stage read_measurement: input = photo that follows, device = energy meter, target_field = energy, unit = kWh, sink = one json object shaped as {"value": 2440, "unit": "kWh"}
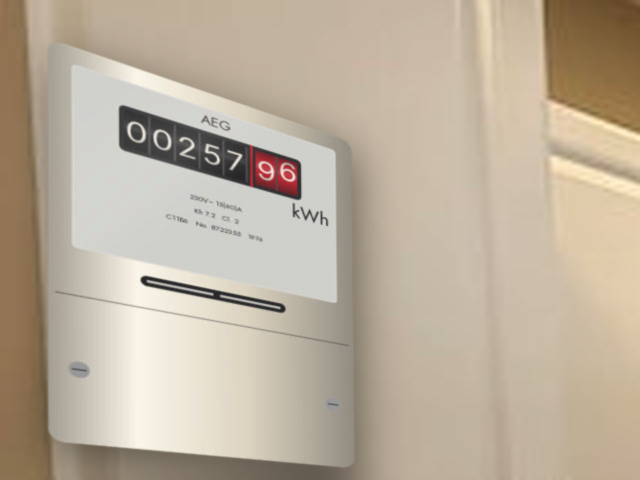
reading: {"value": 257.96, "unit": "kWh"}
